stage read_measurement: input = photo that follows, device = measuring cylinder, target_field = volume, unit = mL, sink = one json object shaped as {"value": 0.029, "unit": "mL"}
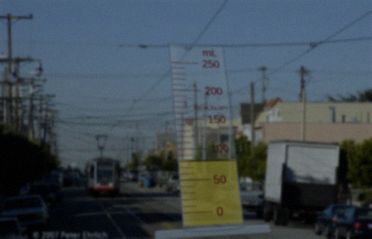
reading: {"value": 80, "unit": "mL"}
